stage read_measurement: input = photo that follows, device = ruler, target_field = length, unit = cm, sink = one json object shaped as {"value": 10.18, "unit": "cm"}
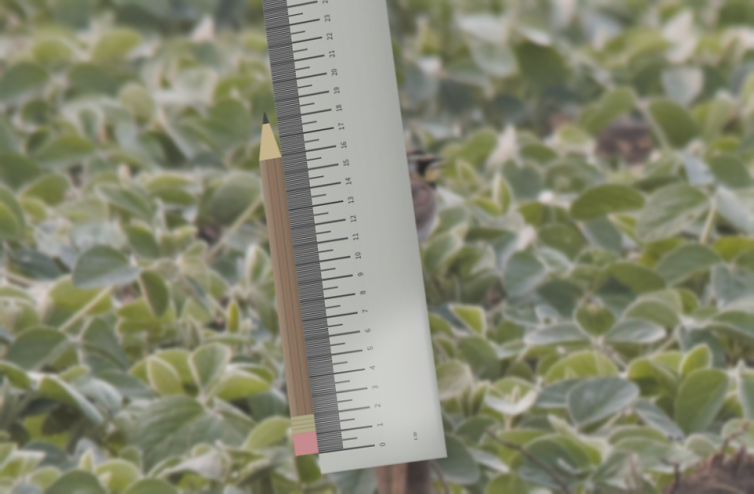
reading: {"value": 18.5, "unit": "cm"}
